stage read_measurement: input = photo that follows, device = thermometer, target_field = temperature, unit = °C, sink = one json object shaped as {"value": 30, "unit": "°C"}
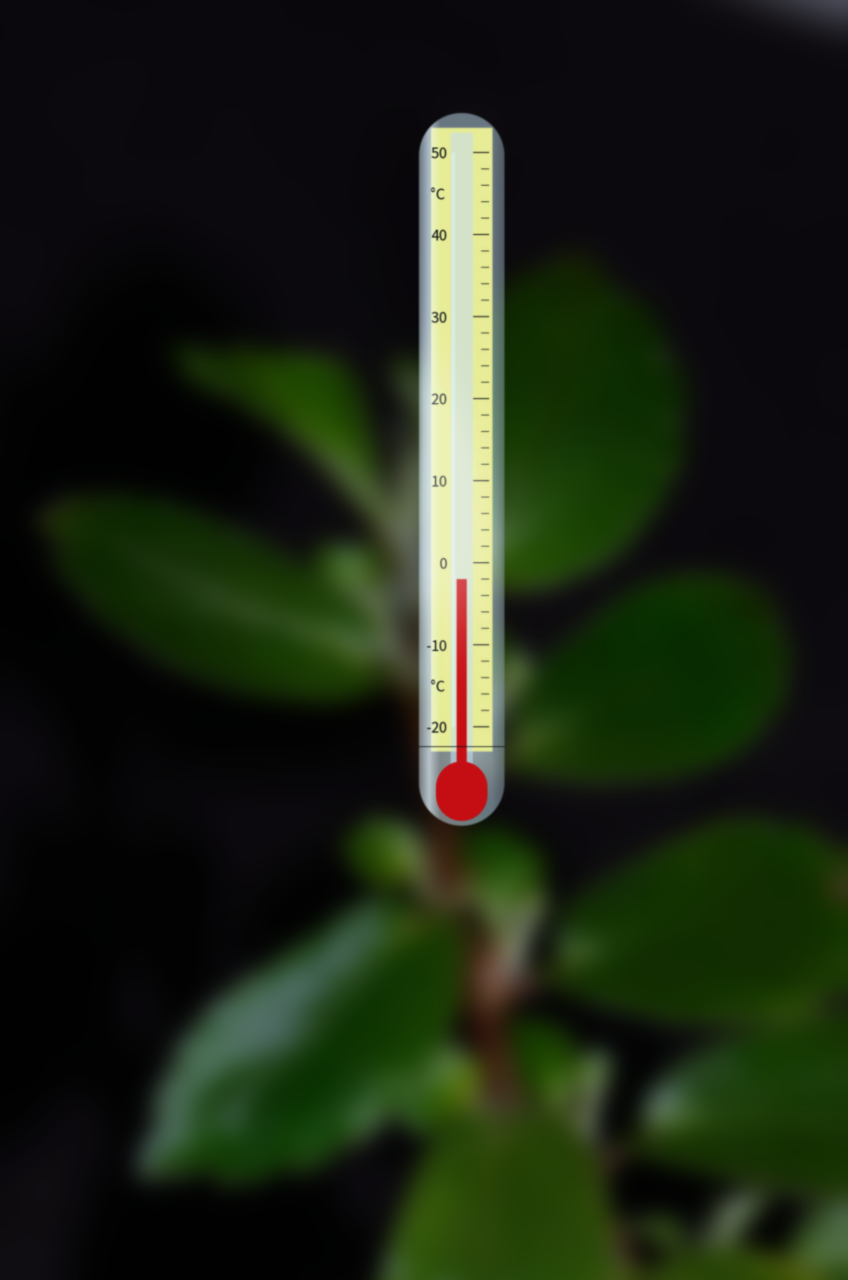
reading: {"value": -2, "unit": "°C"}
